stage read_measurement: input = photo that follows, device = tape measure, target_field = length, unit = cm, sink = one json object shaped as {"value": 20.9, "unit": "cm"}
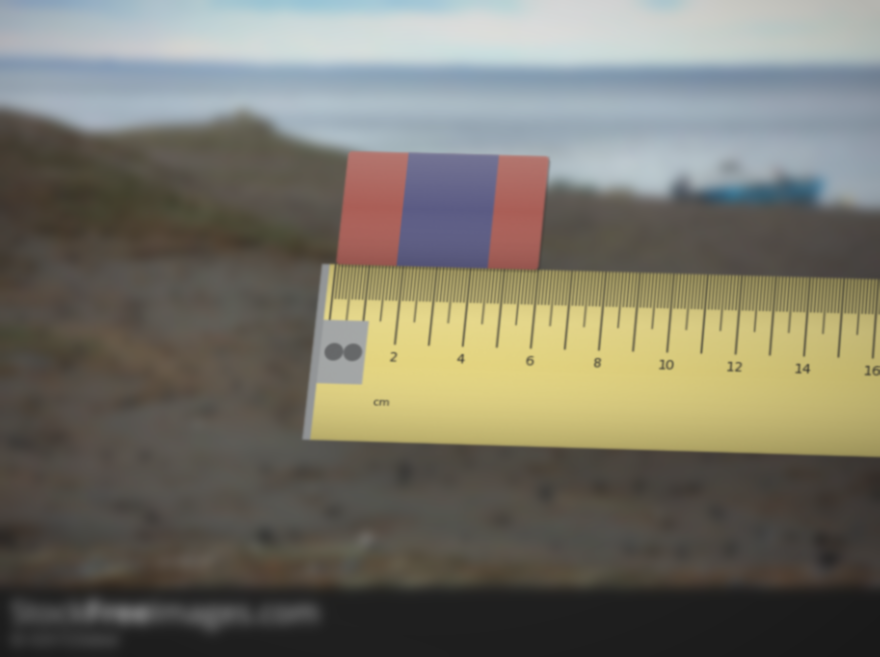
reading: {"value": 6, "unit": "cm"}
